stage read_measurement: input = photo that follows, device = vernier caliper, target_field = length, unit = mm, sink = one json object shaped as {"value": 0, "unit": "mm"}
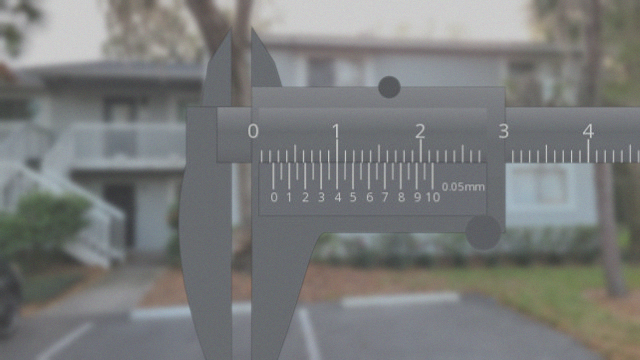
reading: {"value": 2.4, "unit": "mm"}
